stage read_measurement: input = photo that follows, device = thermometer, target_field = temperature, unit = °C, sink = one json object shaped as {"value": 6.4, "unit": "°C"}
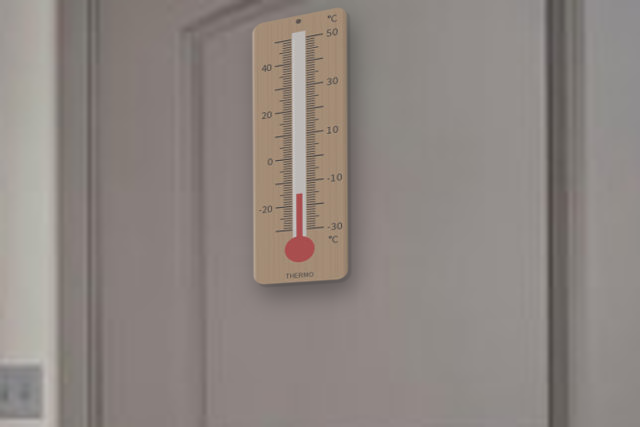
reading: {"value": -15, "unit": "°C"}
